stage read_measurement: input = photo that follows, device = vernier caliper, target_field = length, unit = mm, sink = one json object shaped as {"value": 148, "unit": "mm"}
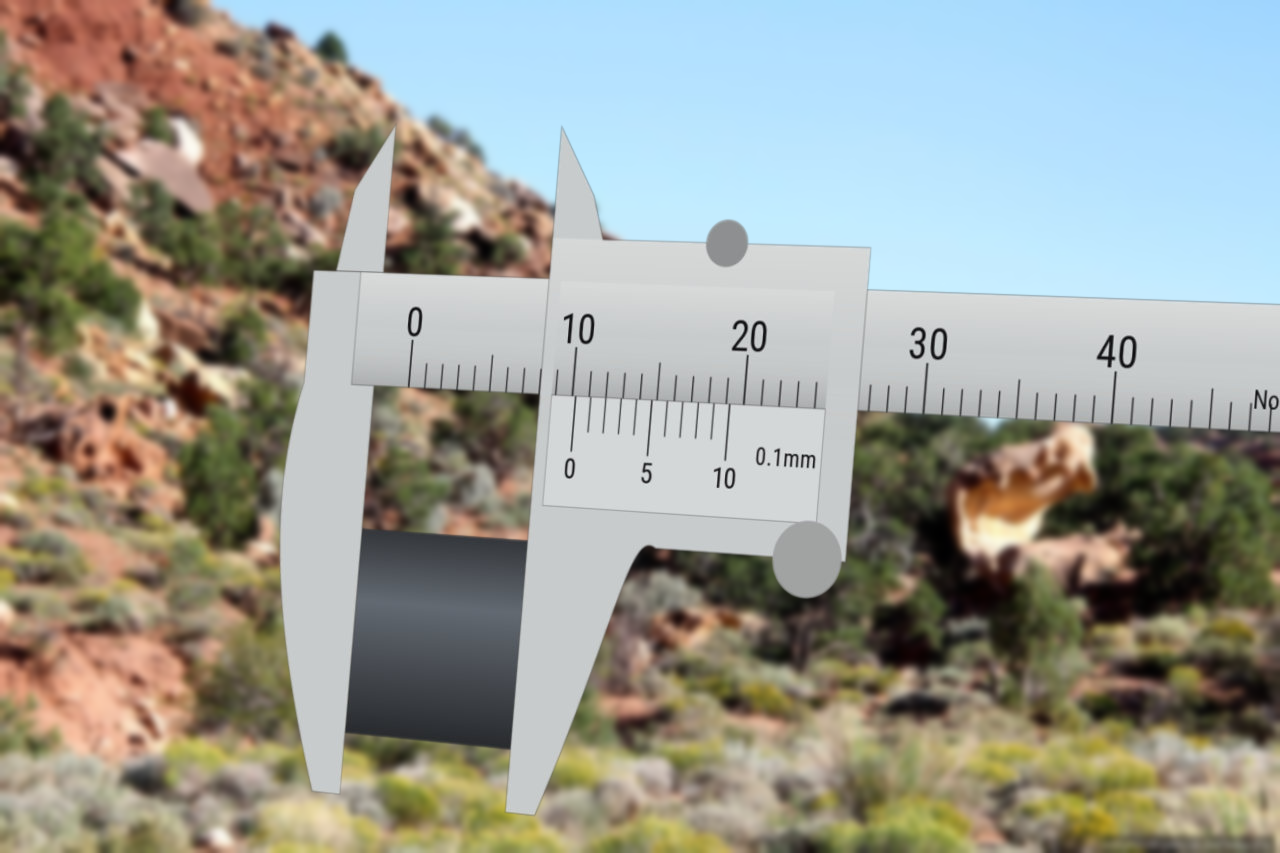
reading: {"value": 10.2, "unit": "mm"}
